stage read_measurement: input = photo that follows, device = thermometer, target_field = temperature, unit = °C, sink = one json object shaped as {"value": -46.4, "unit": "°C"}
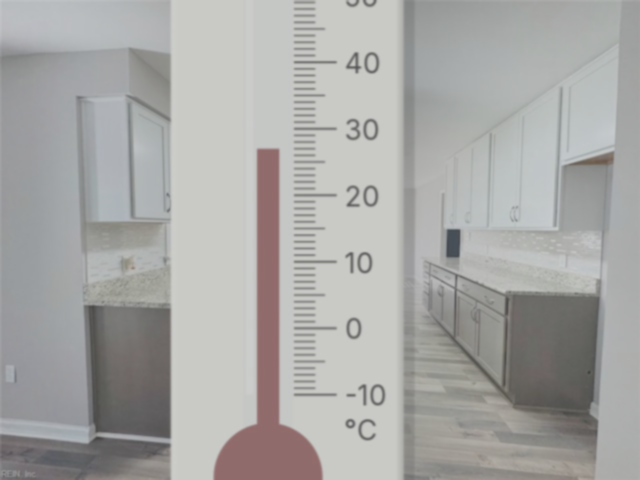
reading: {"value": 27, "unit": "°C"}
